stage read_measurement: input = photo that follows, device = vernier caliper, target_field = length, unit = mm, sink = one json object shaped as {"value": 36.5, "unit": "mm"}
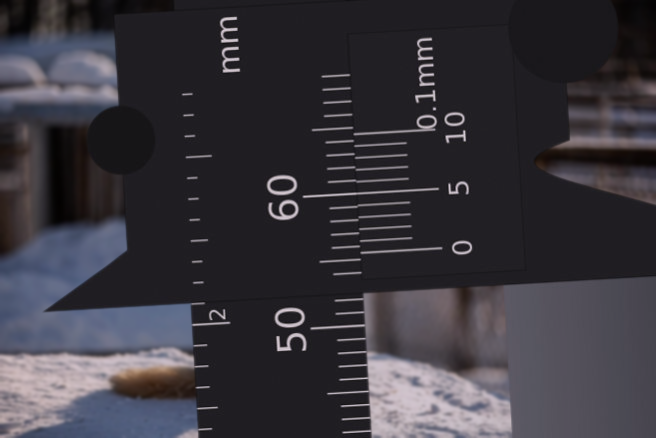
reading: {"value": 55.5, "unit": "mm"}
